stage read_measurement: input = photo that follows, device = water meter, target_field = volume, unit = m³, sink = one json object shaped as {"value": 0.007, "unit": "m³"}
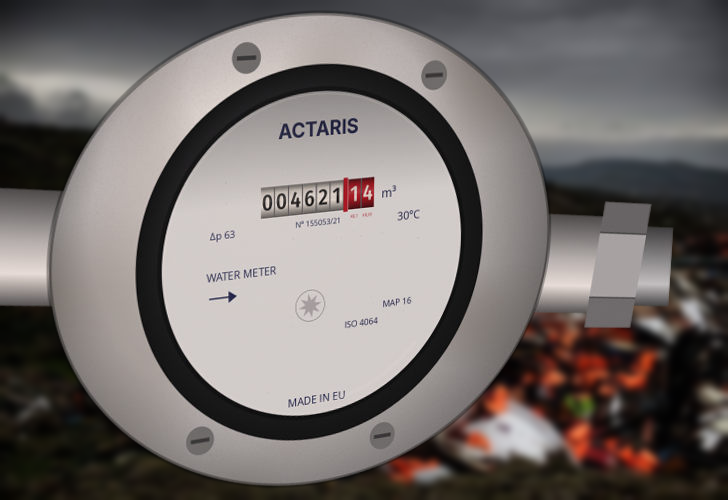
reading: {"value": 4621.14, "unit": "m³"}
